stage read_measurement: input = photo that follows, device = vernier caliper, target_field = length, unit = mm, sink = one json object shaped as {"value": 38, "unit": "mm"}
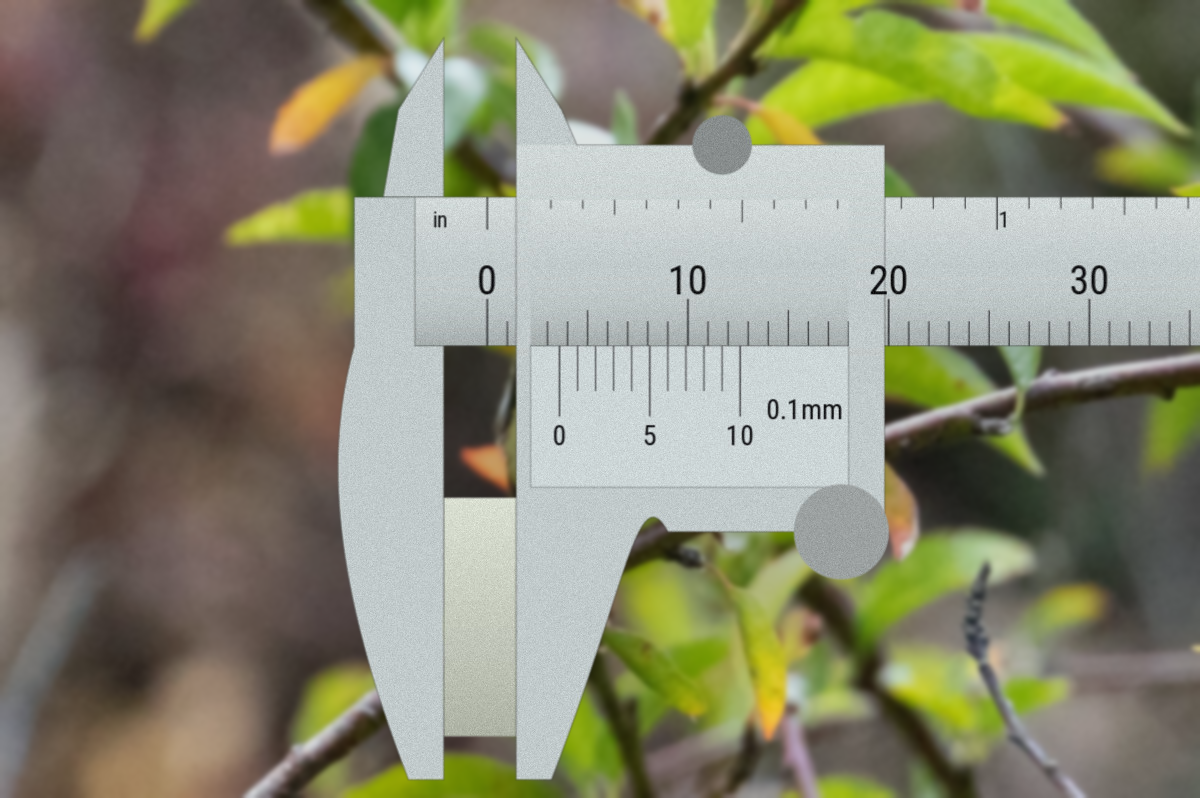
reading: {"value": 3.6, "unit": "mm"}
